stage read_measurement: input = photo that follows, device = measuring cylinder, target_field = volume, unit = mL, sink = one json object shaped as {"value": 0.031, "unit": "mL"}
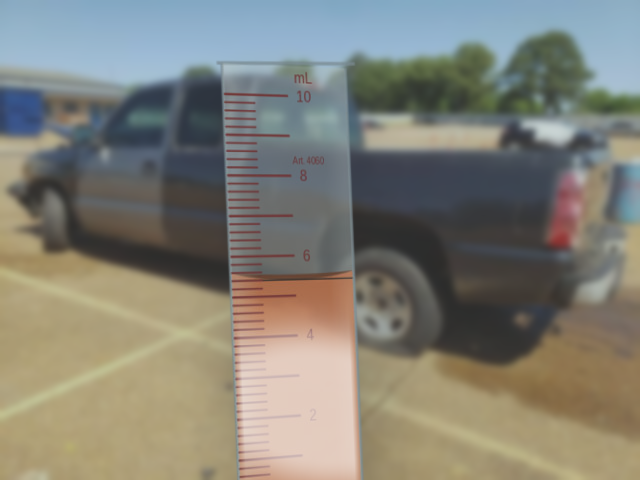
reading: {"value": 5.4, "unit": "mL"}
